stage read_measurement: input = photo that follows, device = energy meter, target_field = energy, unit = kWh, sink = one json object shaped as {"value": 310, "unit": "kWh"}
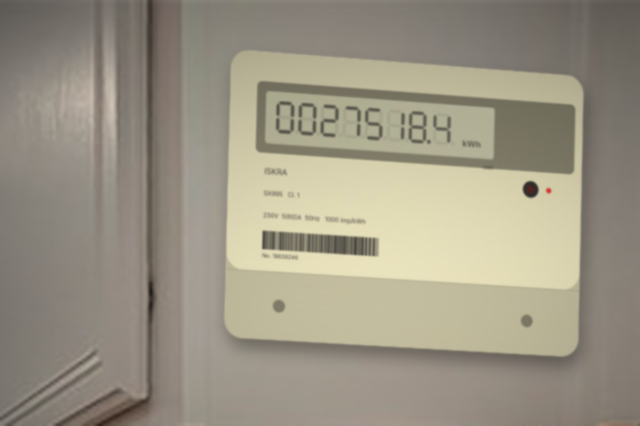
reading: {"value": 27518.4, "unit": "kWh"}
